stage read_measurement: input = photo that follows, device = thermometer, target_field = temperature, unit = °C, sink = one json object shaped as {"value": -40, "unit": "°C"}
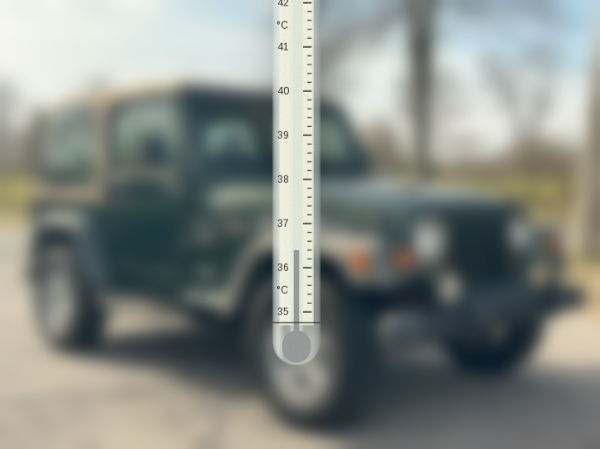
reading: {"value": 36.4, "unit": "°C"}
